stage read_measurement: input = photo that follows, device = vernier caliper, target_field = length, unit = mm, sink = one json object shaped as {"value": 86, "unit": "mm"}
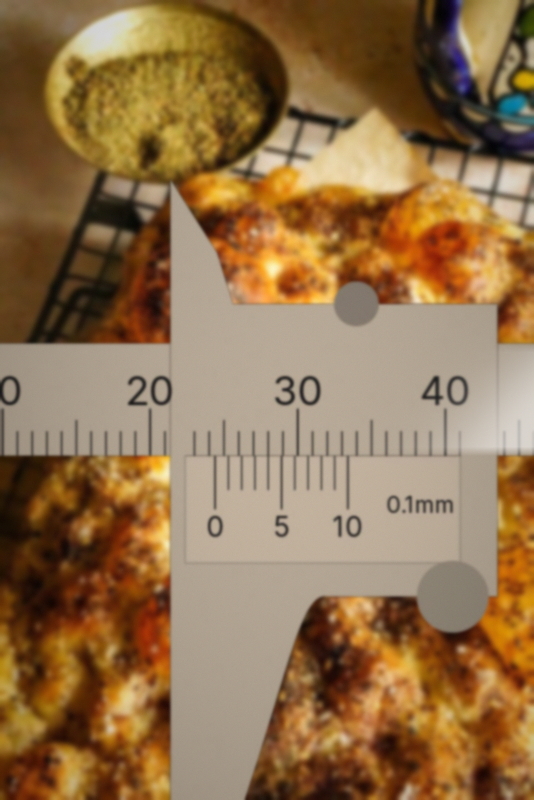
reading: {"value": 24.4, "unit": "mm"}
